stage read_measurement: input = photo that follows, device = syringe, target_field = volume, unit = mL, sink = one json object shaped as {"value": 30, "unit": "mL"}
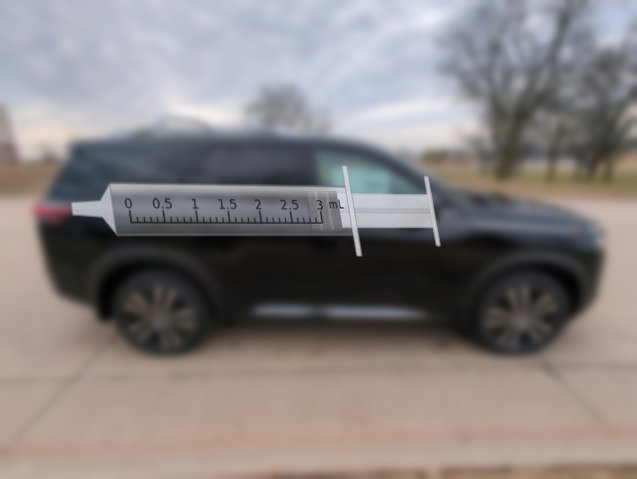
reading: {"value": 2.8, "unit": "mL"}
